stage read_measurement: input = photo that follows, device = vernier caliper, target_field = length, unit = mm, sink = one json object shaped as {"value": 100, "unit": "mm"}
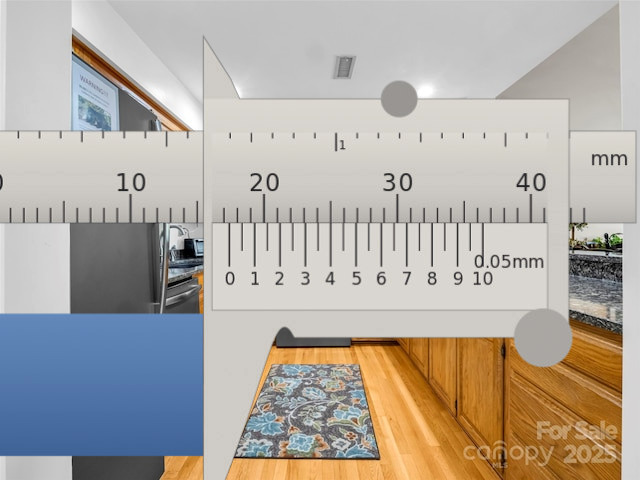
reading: {"value": 17.4, "unit": "mm"}
